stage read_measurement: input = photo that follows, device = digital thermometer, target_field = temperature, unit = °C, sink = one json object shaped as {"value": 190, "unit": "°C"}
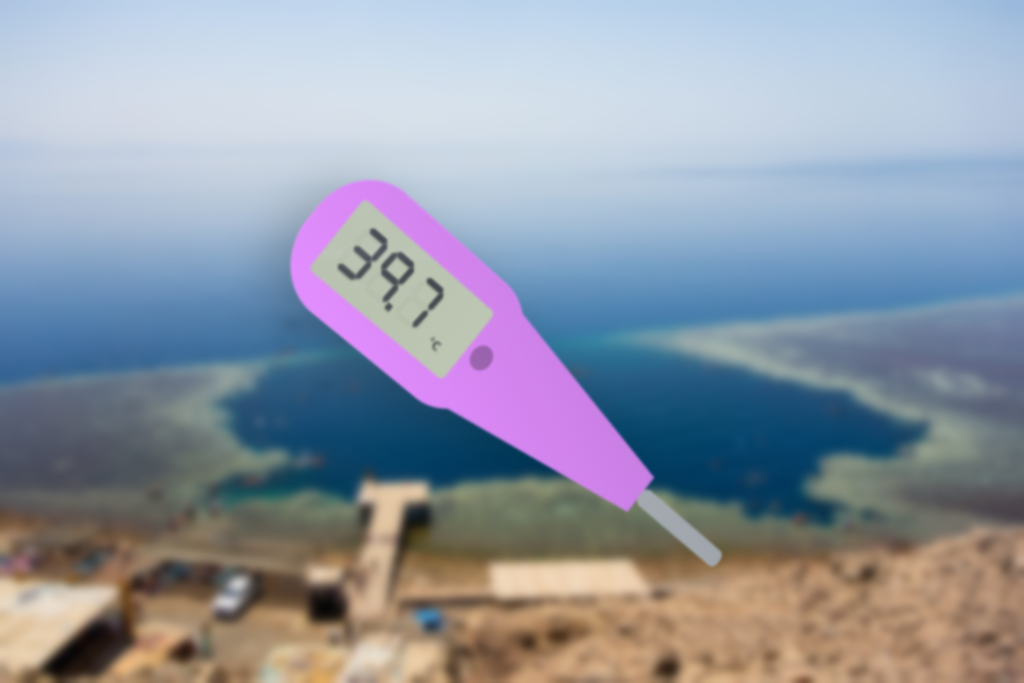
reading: {"value": 39.7, "unit": "°C"}
